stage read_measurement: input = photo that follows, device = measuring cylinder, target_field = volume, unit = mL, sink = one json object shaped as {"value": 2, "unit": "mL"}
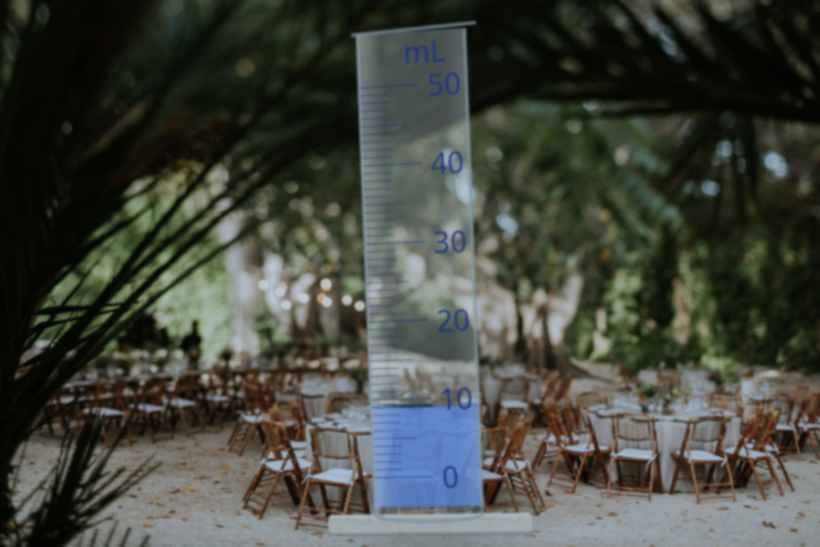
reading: {"value": 9, "unit": "mL"}
